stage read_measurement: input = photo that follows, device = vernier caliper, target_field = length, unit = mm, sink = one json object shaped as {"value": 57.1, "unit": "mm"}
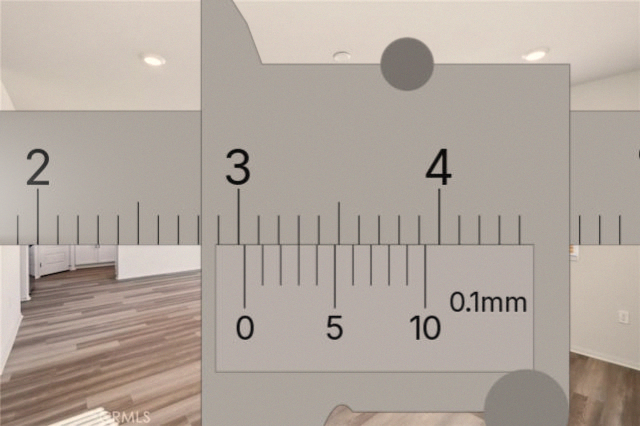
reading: {"value": 30.3, "unit": "mm"}
